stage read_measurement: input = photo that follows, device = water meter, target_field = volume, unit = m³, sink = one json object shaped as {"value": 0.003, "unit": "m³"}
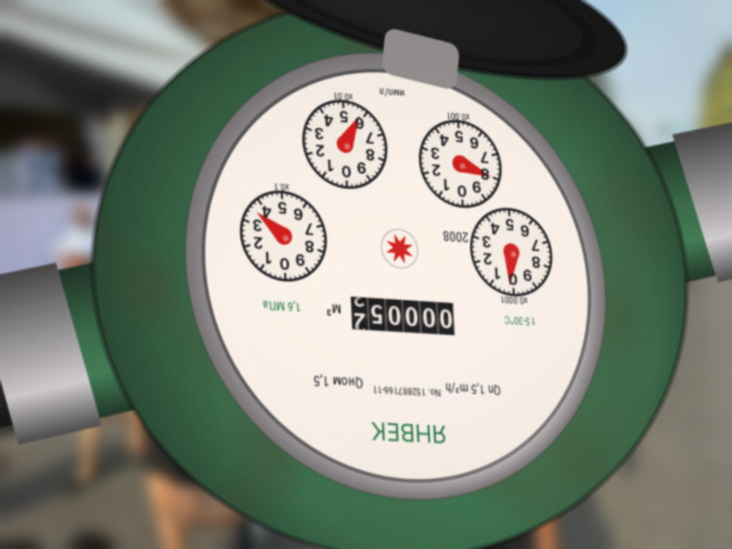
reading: {"value": 52.3580, "unit": "m³"}
